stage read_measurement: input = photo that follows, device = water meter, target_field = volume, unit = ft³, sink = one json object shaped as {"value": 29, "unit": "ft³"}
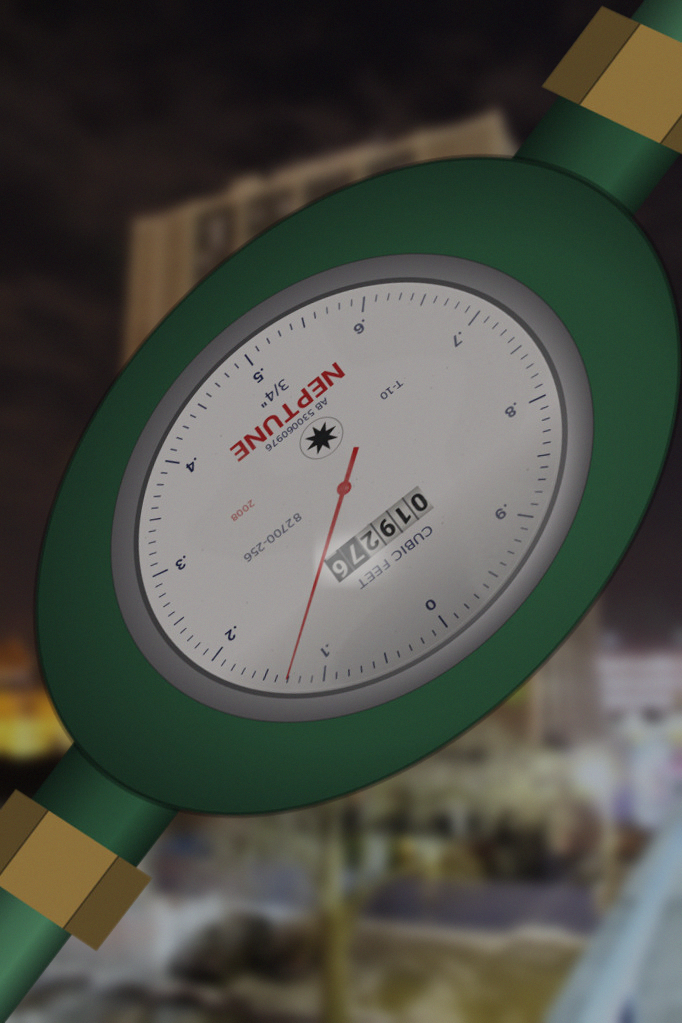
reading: {"value": 19276.13, "unit": "ft³"}
